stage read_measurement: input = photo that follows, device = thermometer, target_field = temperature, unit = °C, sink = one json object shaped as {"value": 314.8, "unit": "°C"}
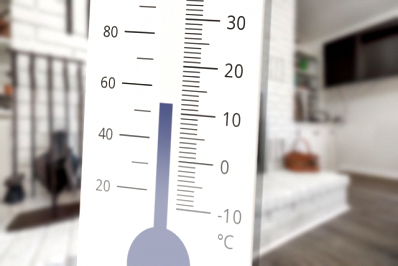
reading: {"value": 12, "unit": "°C"}
